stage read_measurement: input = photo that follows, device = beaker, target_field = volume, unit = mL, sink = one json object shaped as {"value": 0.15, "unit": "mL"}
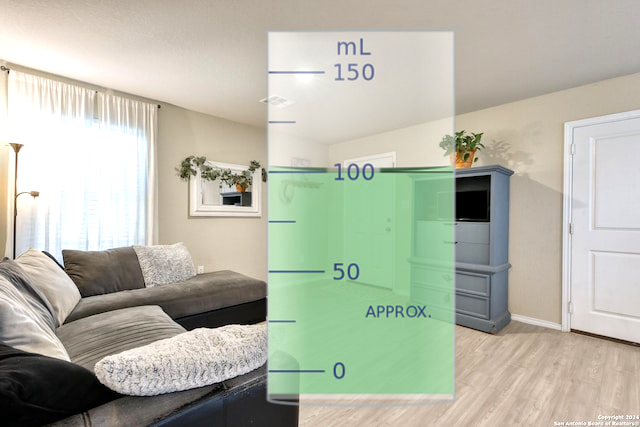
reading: {"value": 100, "unit": "mL"}
